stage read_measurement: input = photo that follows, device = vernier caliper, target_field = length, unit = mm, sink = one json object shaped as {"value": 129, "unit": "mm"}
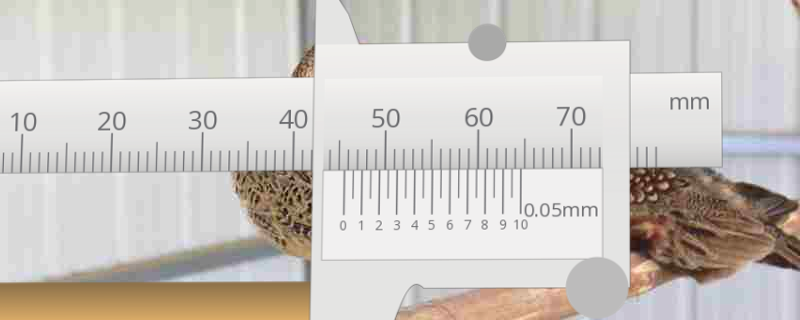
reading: {"value": 45.6, "unit": "mm"}
